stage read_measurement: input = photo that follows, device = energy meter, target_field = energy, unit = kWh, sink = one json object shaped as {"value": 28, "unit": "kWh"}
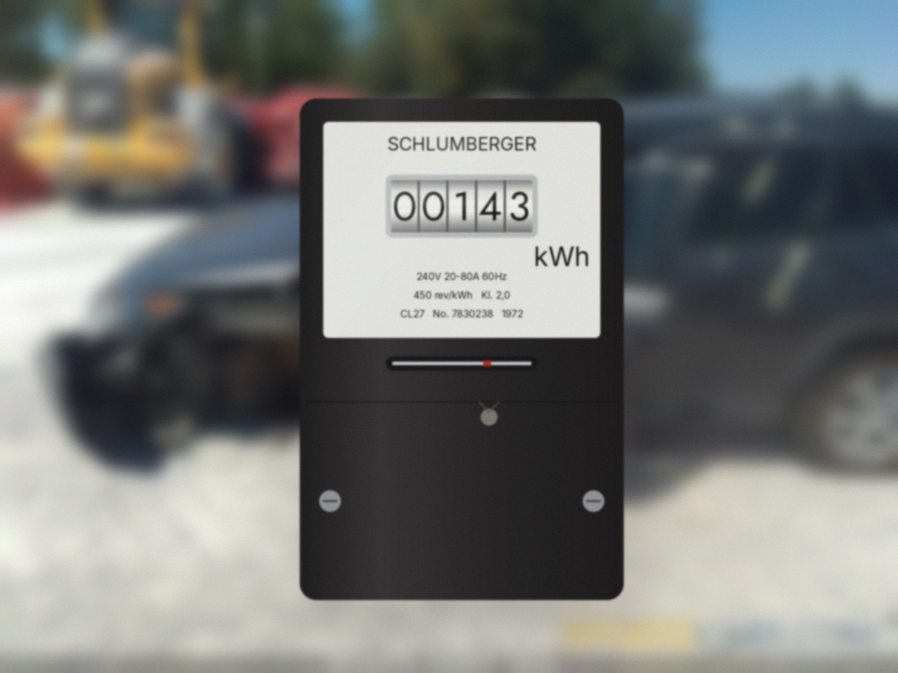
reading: {"value": 143, "unit": "kWh"}
